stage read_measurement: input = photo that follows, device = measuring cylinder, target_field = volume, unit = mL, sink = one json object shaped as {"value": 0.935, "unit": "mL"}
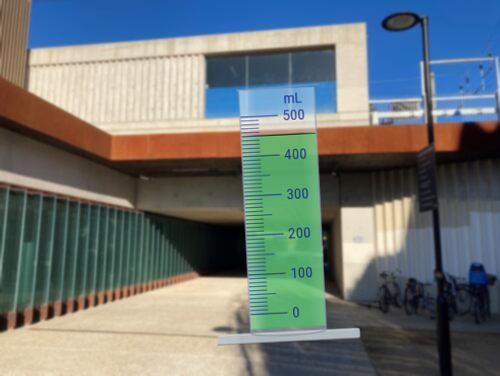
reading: {"value": 450, "unit": "mL"}
